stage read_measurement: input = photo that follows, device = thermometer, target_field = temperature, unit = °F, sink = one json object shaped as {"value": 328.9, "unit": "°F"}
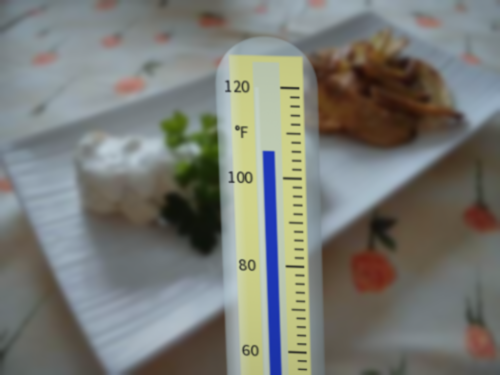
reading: {"value": 106, "unit": "°F"}
